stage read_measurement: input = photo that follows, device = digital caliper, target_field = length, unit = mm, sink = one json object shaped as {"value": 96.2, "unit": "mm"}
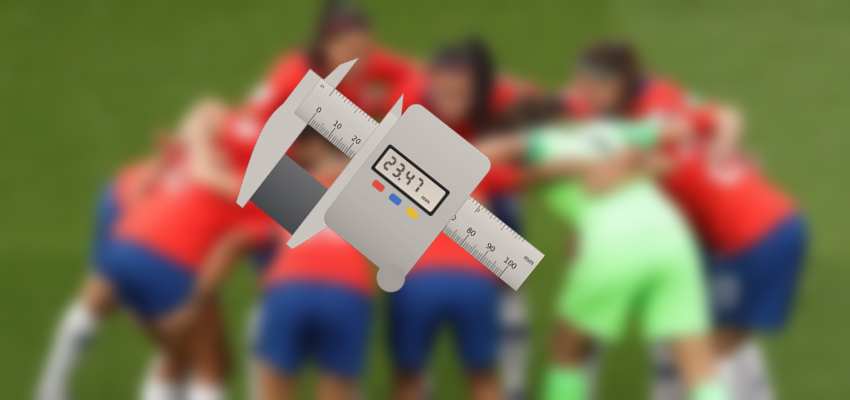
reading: {"value": 23.47, "unit": "mm"}
